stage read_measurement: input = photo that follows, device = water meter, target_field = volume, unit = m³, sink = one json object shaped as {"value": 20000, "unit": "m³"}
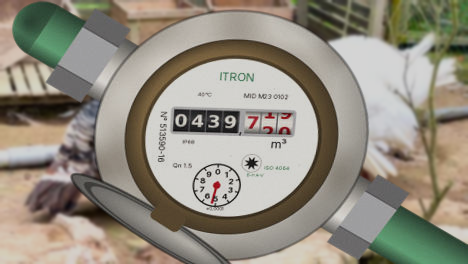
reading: {"value": 439.7195, "unit": "m³"}
